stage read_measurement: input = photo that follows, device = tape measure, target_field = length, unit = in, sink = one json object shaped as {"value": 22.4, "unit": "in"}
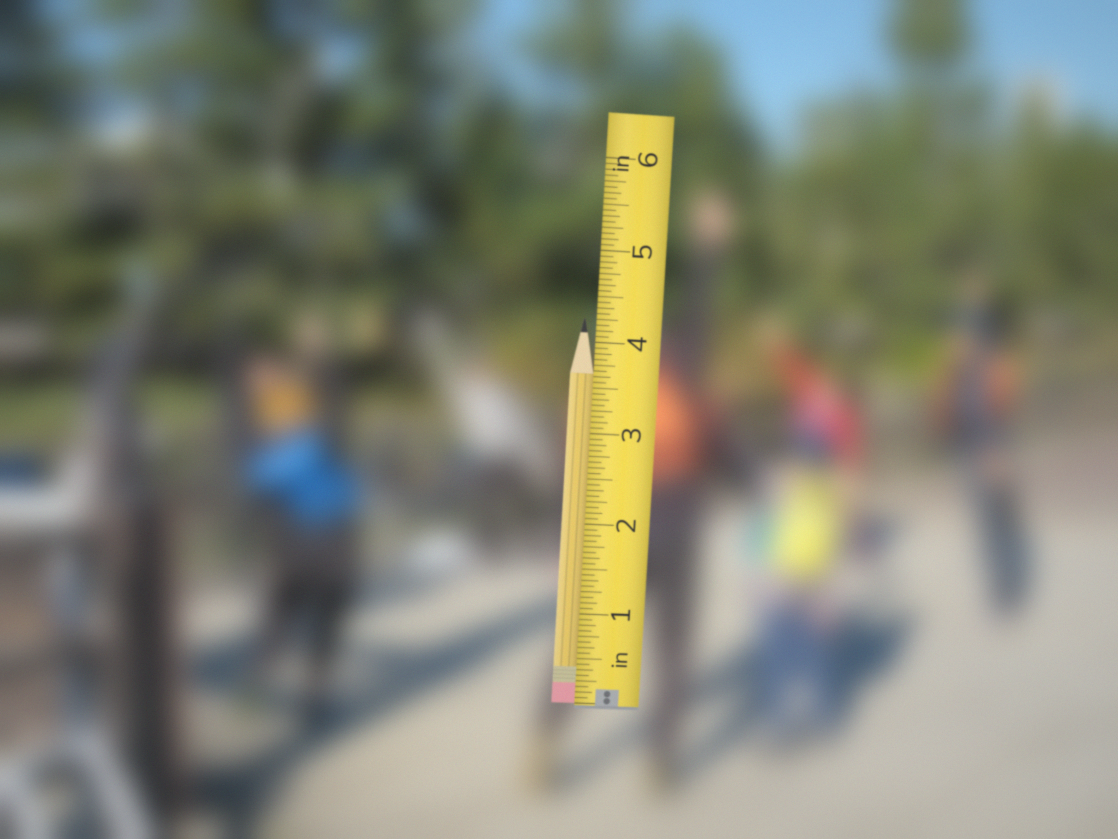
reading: {"value": 4.25, "unit": "in"}
